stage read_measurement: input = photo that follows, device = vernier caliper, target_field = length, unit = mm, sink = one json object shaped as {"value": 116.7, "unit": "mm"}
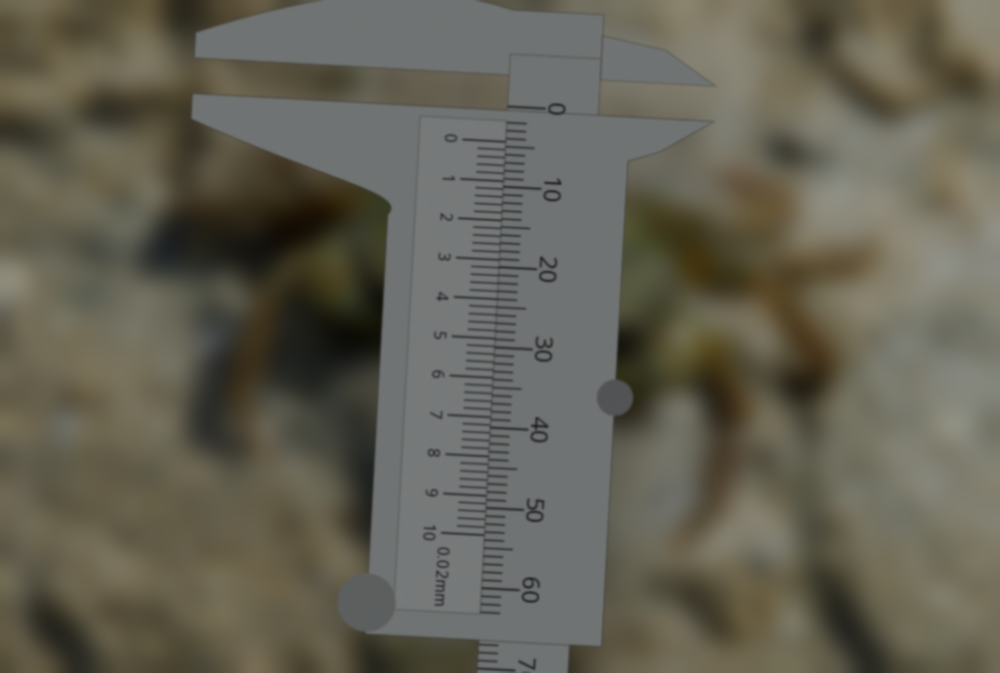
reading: {"value": 4.4, "unit": "mm"}
